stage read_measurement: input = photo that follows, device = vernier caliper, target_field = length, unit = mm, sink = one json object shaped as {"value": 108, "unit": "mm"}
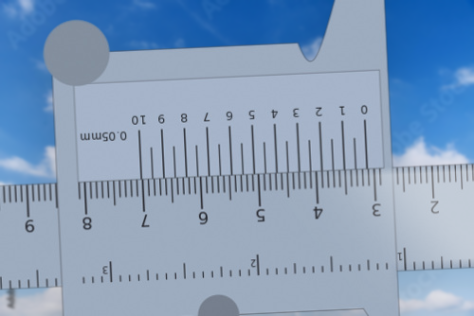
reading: {"value": 31.2, "unit": "mm"}
